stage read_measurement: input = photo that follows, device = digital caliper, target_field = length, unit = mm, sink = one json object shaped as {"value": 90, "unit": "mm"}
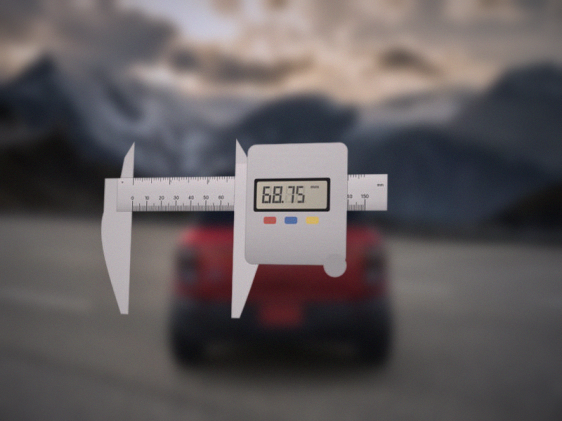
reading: {"value": 68.75, "unit": "mm"}
